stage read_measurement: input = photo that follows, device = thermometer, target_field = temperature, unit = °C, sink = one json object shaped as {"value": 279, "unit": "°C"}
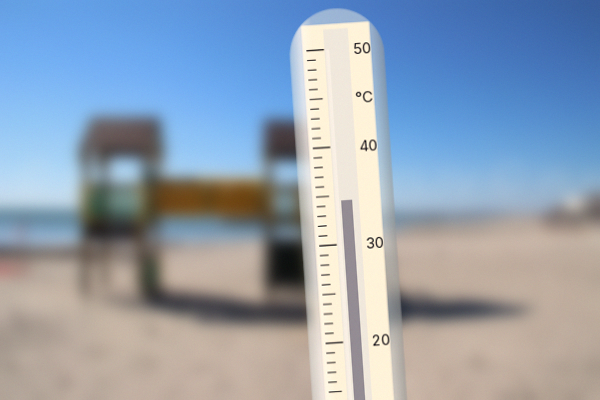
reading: {"value": 34.5, "unit": "°C"}
